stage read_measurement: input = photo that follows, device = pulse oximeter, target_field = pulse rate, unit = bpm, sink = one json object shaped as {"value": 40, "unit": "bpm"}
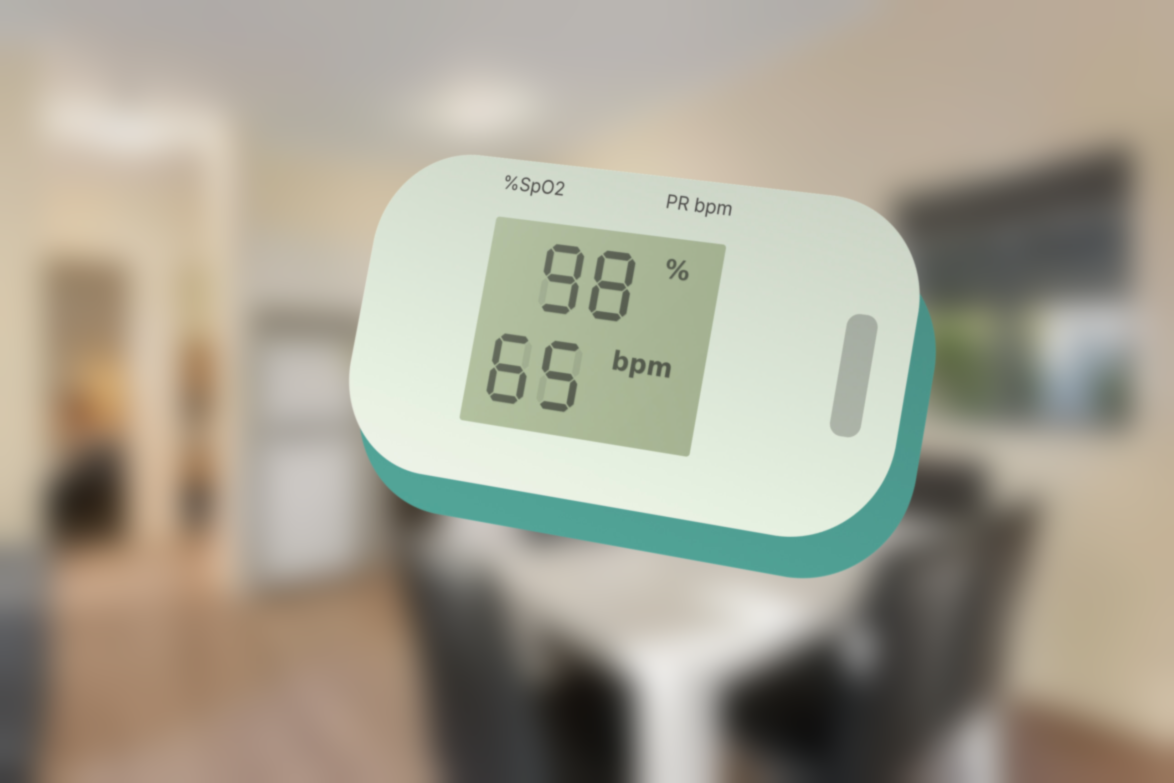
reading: {"value": 65, "unit": "bpm"}
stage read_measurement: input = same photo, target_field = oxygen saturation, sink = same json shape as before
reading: {"value": 98, "unit": "%"}
